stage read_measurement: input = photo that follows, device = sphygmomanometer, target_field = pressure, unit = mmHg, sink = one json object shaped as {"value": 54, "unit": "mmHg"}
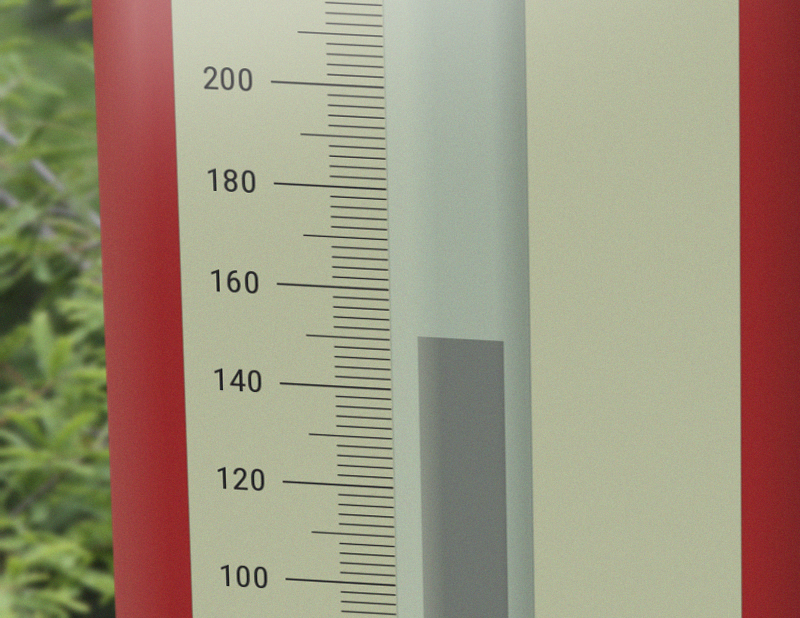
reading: {"value": 151, "unit": "mmHg"}
